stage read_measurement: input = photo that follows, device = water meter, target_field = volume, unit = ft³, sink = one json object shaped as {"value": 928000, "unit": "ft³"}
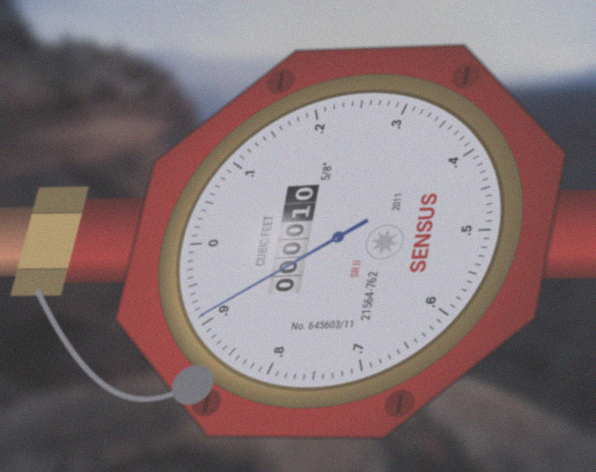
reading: {"value": 9.91, "unit": "ft³"}
